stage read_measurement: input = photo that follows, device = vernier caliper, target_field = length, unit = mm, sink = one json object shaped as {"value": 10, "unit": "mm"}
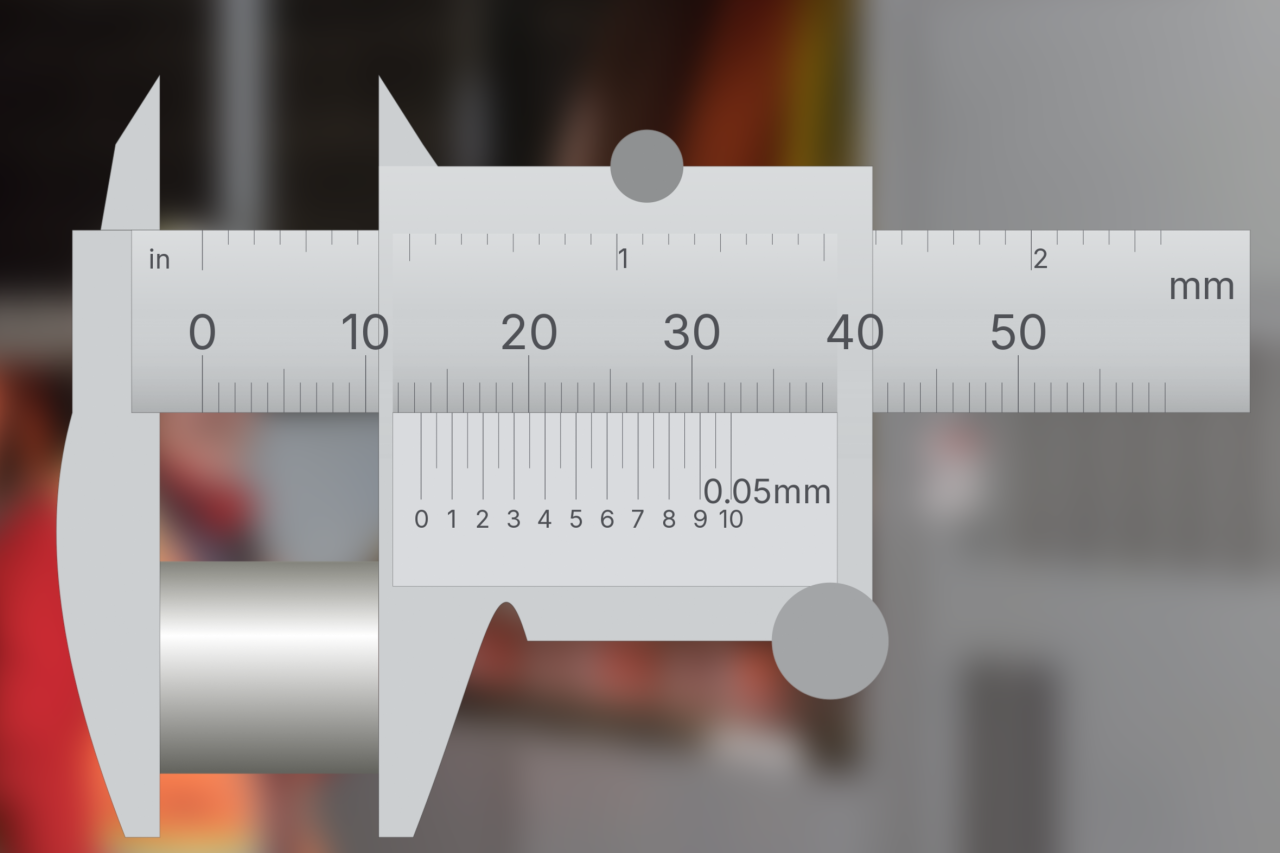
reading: {"value": 13.4, "unit": "mm"}
